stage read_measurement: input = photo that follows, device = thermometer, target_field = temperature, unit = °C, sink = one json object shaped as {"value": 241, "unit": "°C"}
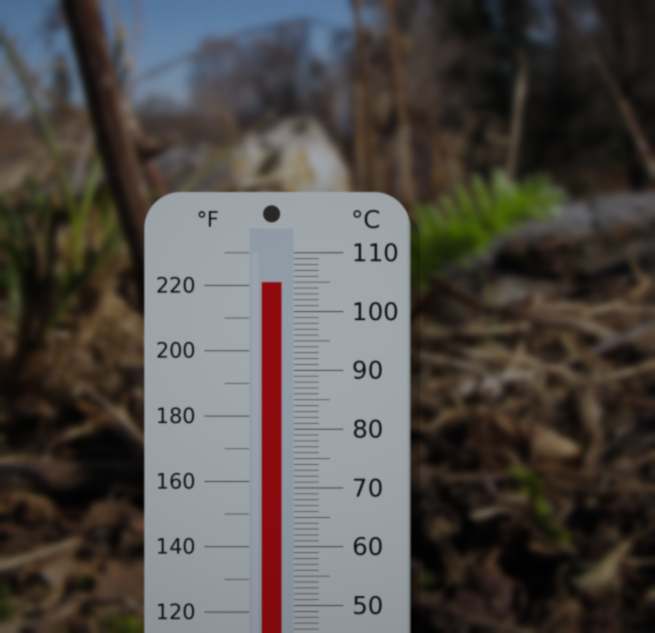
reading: {"value": 105, "unit": "°C"}
